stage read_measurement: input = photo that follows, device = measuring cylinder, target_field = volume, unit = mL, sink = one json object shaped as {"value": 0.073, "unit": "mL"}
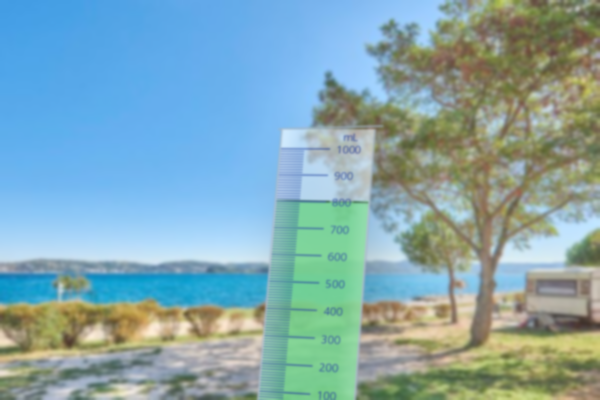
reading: {"value": 800, "unit": "mL"}
